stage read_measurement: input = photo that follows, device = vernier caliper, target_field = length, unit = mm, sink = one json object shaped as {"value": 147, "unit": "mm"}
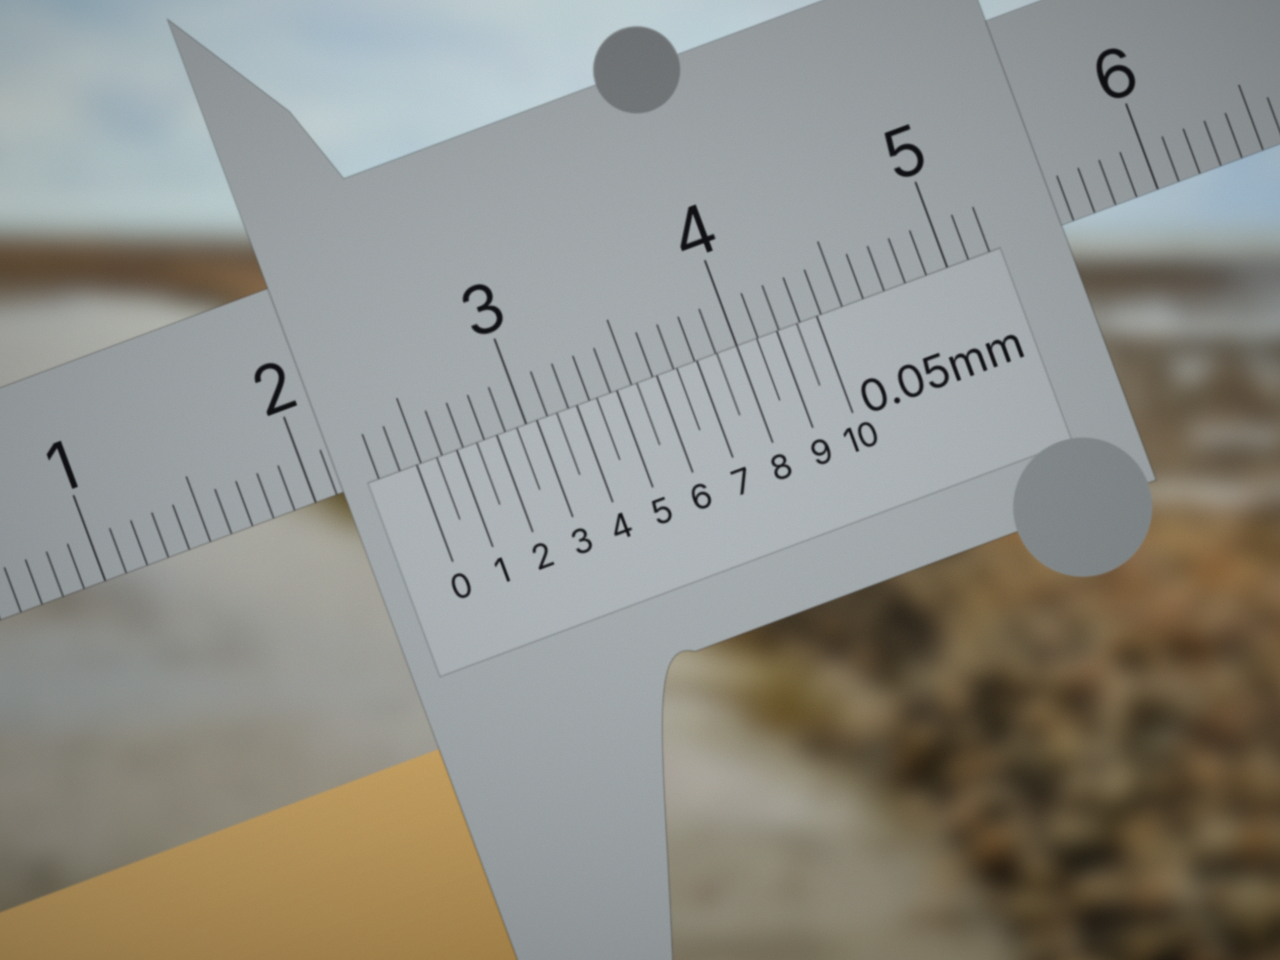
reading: {"value": 24.8, "unit": "mm"}
